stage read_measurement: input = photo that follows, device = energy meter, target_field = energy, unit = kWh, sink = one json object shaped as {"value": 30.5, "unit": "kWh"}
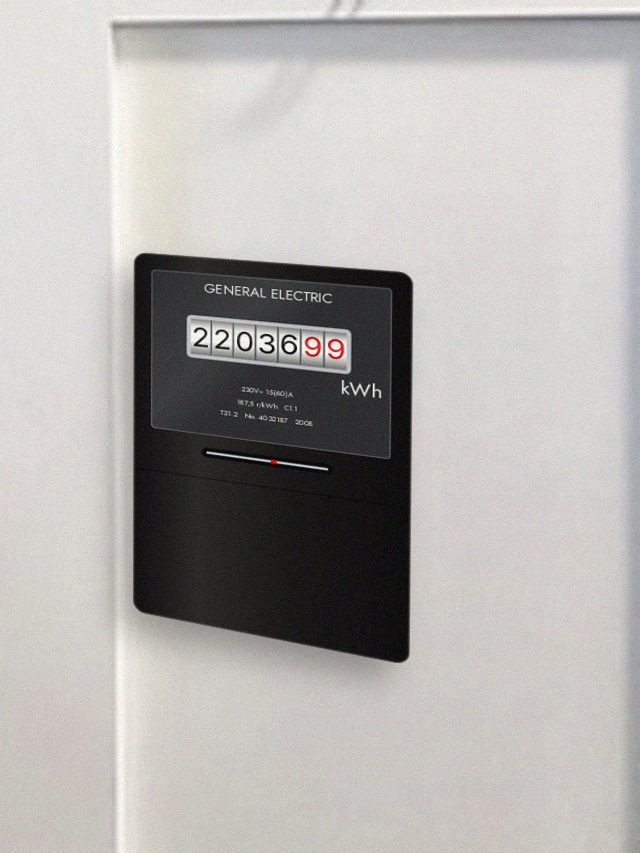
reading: {"value": 22036.99, "unit": "kWh"}
